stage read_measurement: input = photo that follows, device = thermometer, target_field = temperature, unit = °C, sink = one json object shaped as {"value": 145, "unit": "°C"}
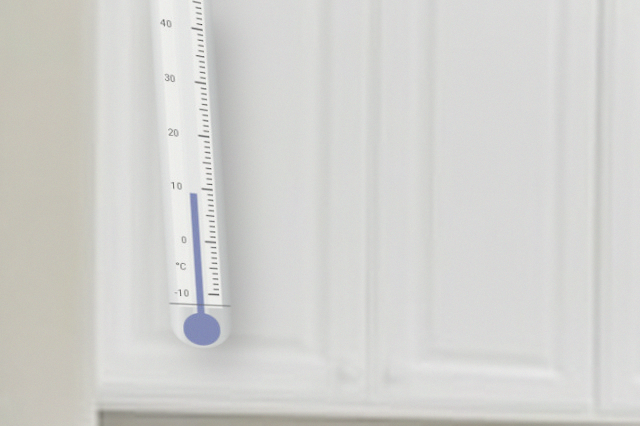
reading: {"value": 9, "unit": "°C"}
